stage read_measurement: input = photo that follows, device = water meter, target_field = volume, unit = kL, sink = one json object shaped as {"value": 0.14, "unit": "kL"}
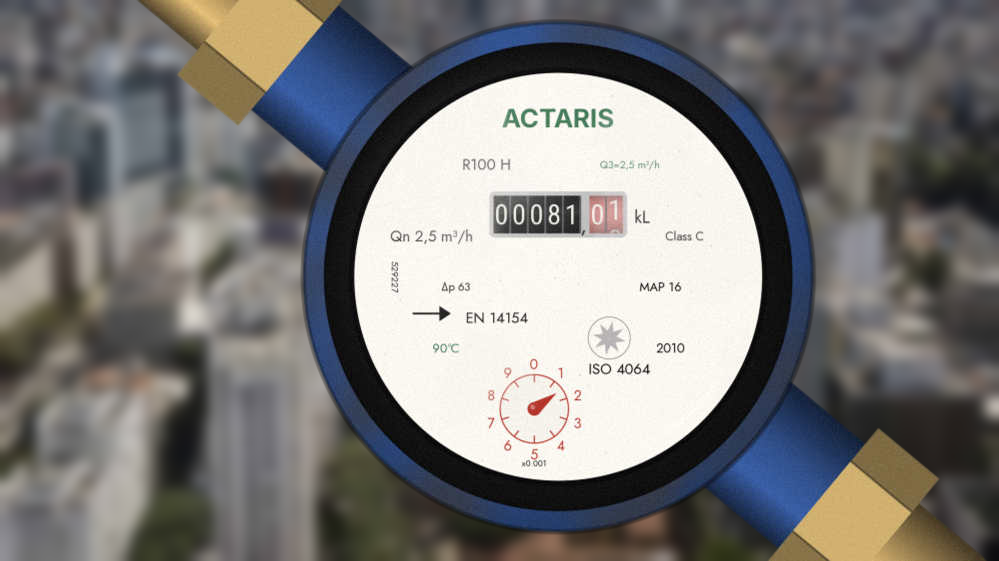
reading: {"value": 81.011, "unit": "kL"}
